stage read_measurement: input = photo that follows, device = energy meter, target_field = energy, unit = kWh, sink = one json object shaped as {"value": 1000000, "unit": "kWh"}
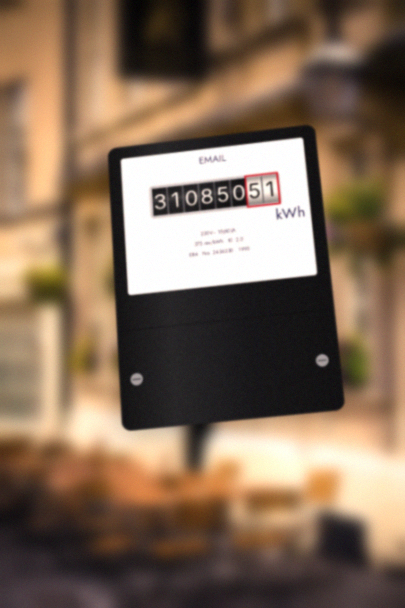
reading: {"value": 310850.51, "unit": "kWh"}
